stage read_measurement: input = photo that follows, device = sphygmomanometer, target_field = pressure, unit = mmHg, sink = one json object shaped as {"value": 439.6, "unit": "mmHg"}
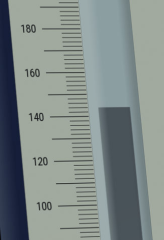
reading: {"value": 144, "unit": "mmHg"}
